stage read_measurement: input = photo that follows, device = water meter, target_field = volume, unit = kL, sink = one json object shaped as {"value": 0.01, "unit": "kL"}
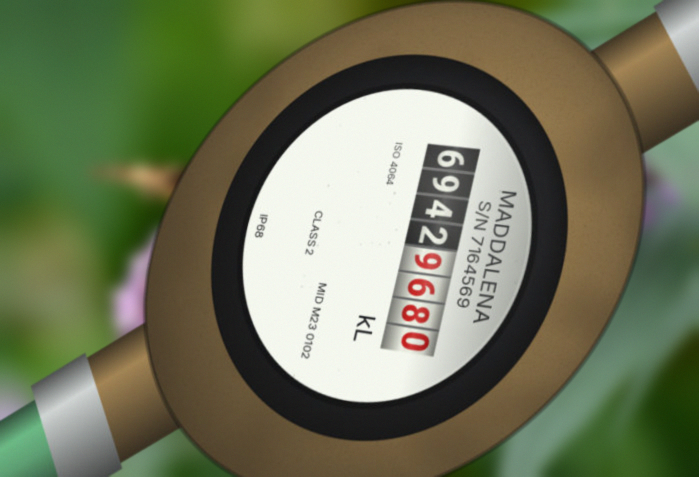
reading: {"value": 6942.9680, "unit": "kL"}
